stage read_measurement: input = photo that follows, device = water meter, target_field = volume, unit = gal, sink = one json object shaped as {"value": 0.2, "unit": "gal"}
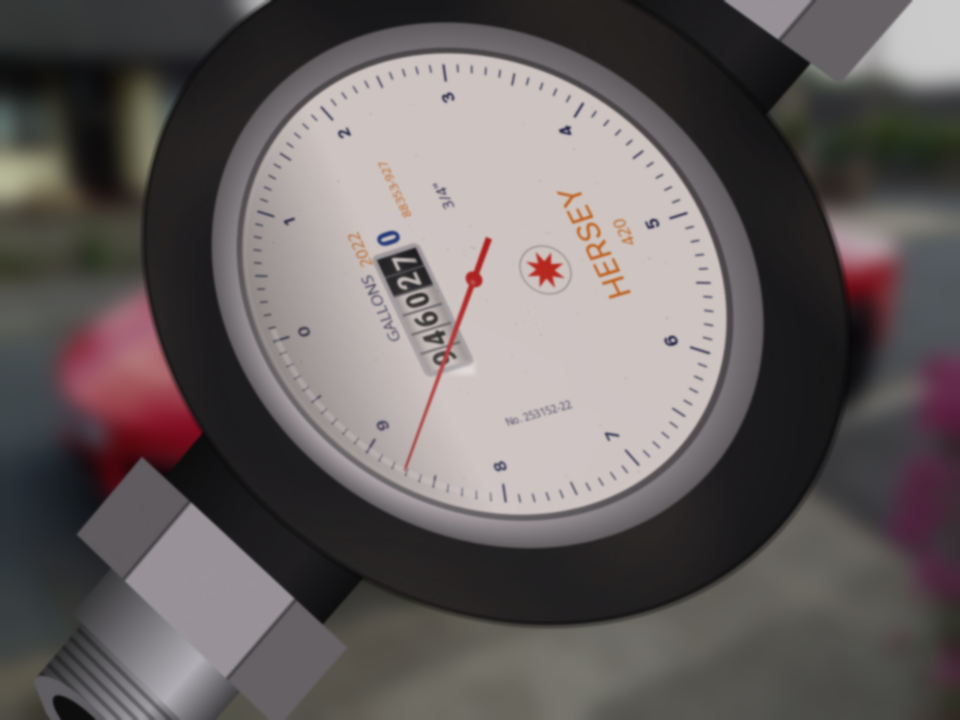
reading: {"value": 9460268.7, "unit": "gal"}
